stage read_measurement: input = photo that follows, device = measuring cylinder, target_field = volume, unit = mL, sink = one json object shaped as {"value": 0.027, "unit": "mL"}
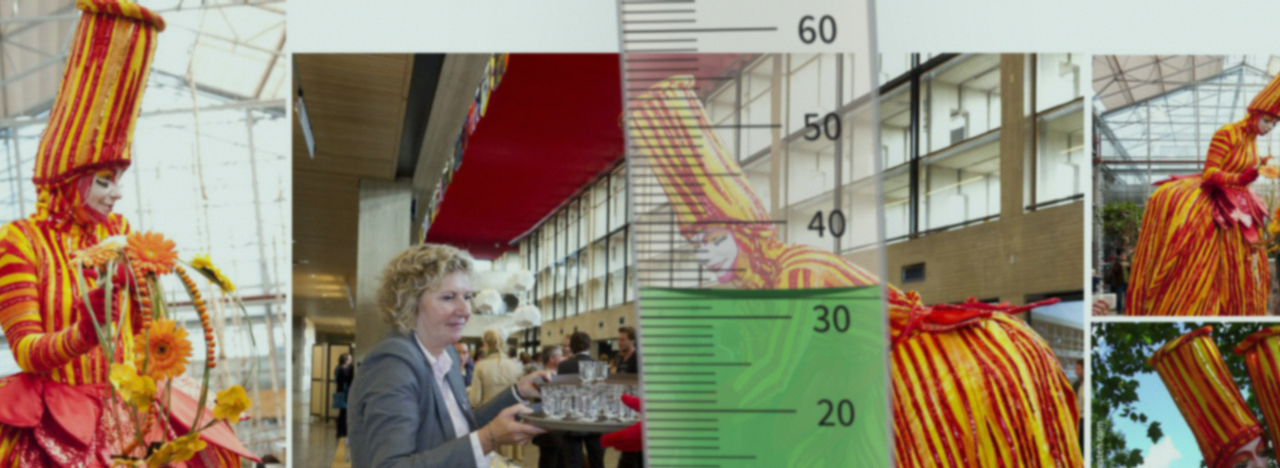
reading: {"value": 32, "unit": "mL"}
